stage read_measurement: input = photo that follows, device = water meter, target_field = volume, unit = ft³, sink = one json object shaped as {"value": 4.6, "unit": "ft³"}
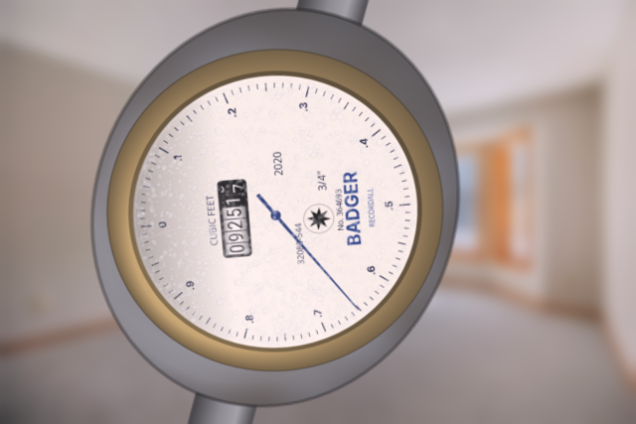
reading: {"value": 92516.65, "unit": "ft³"}
